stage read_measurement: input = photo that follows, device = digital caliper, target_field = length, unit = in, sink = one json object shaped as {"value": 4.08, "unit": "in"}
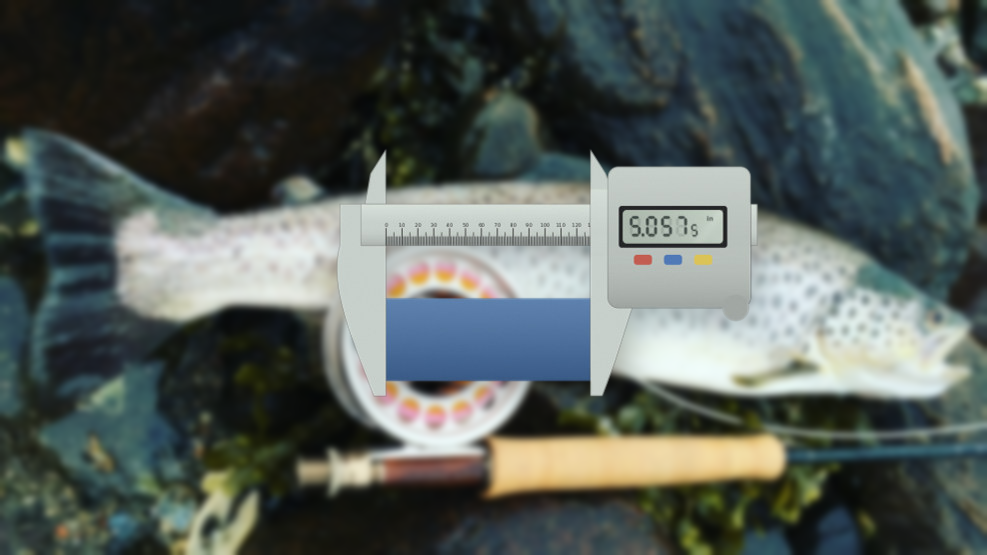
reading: {"value": 5.0575, "unit": "in"}
